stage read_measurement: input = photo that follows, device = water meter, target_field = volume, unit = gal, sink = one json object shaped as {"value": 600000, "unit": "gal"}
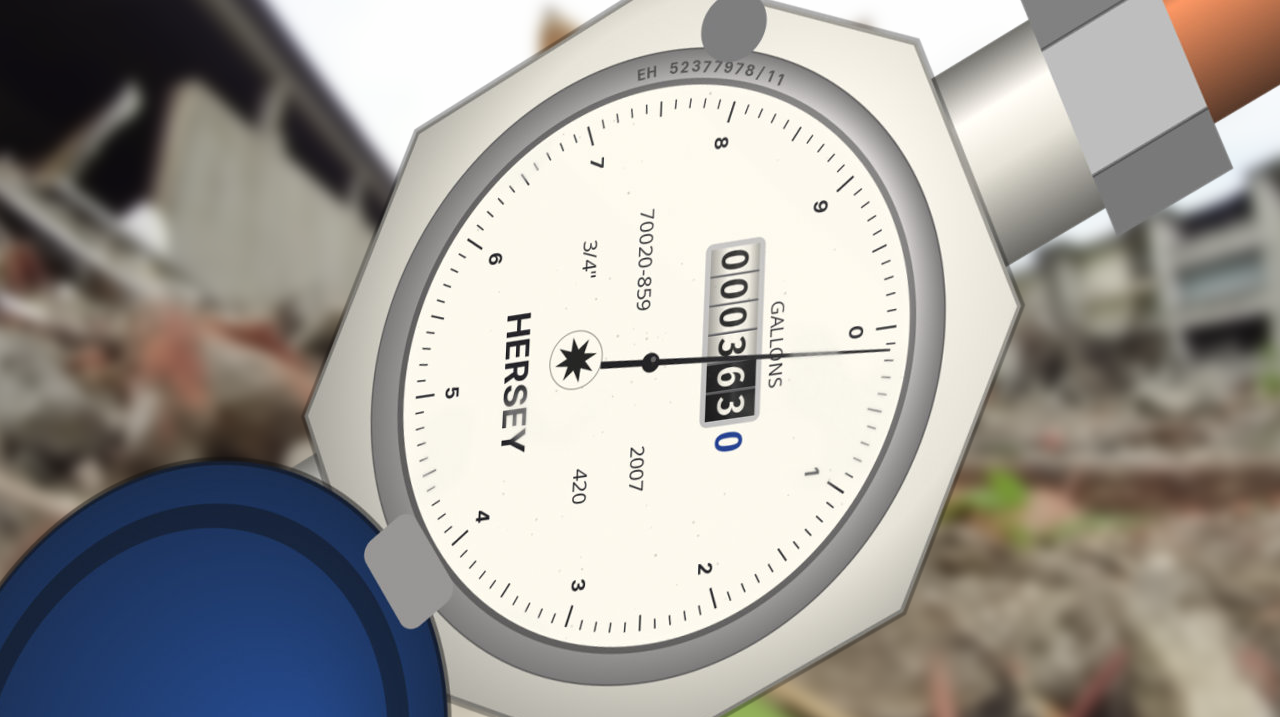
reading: {"value": 3630.1, "unit": "gal"}
